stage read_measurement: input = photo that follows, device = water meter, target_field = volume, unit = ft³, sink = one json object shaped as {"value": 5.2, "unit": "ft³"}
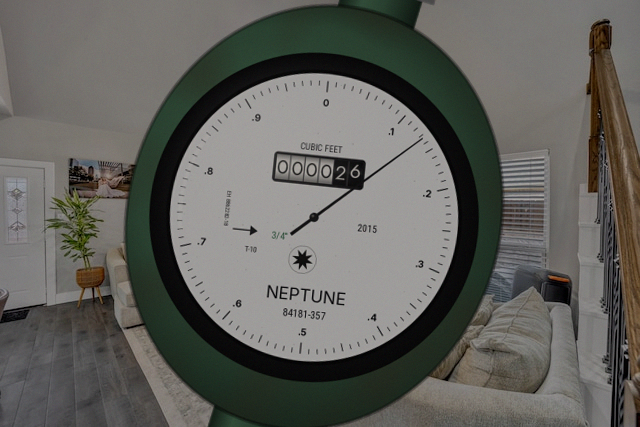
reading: {"value": 26.13, "unit": "ft³"}
